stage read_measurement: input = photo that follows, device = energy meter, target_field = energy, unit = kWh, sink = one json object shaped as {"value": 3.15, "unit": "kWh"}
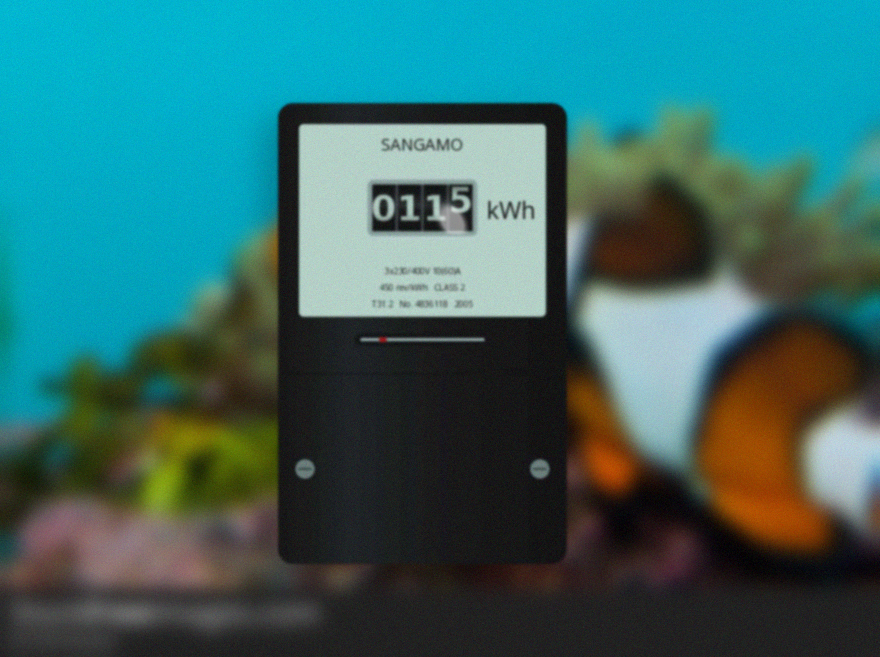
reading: {"value": 115, "unit": "kWh"}
